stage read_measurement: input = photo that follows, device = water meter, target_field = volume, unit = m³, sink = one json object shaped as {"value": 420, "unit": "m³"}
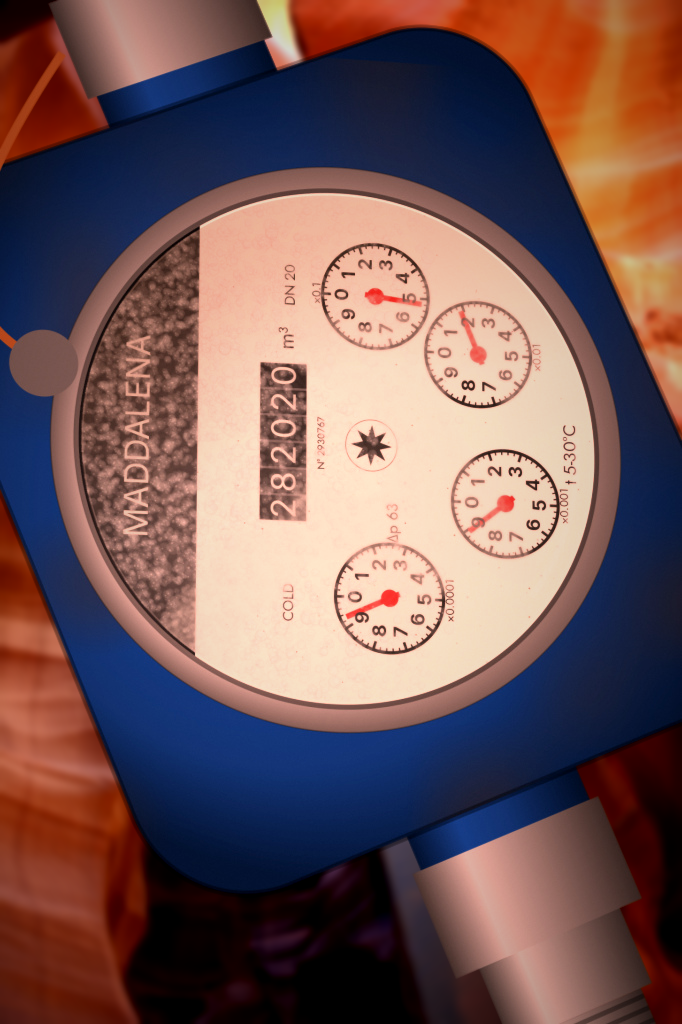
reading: {"value": 282020.5189, "unit": "m³"}
